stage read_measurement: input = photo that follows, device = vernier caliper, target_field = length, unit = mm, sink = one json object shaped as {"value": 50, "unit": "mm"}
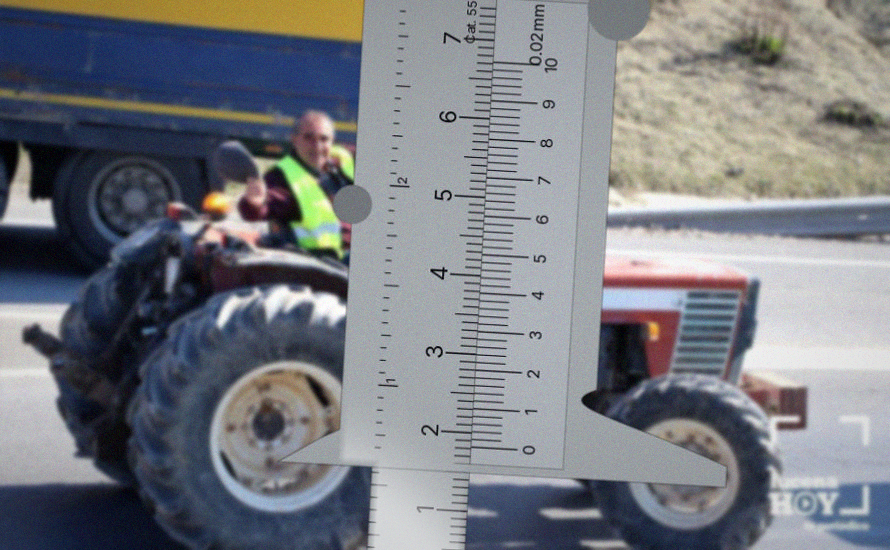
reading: {"value": 18.2, "unit": "mm"}
